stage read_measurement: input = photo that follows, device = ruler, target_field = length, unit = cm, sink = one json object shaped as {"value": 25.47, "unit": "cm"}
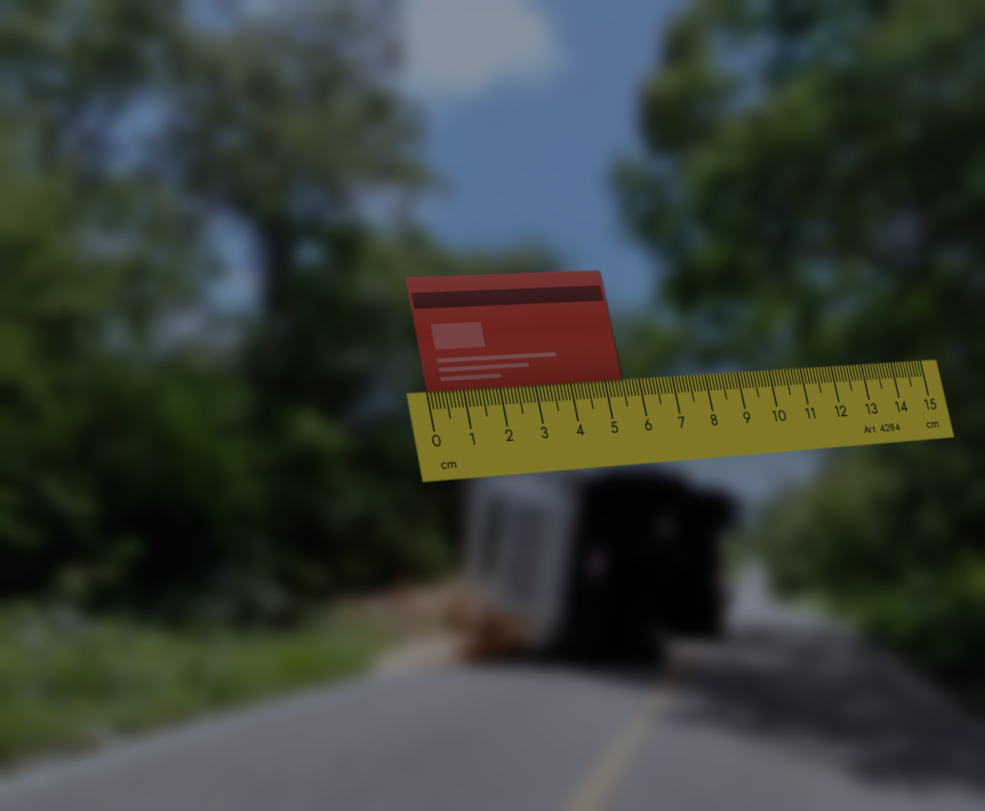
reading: {"value": 5.5, "unit": "cm"}
